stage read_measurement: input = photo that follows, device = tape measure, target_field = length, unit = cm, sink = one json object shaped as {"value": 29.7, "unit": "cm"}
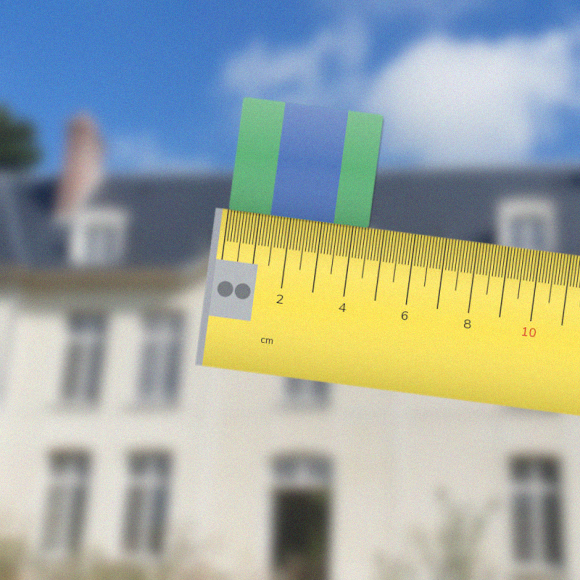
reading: {"value": 4.5, "unit": "cm"}
